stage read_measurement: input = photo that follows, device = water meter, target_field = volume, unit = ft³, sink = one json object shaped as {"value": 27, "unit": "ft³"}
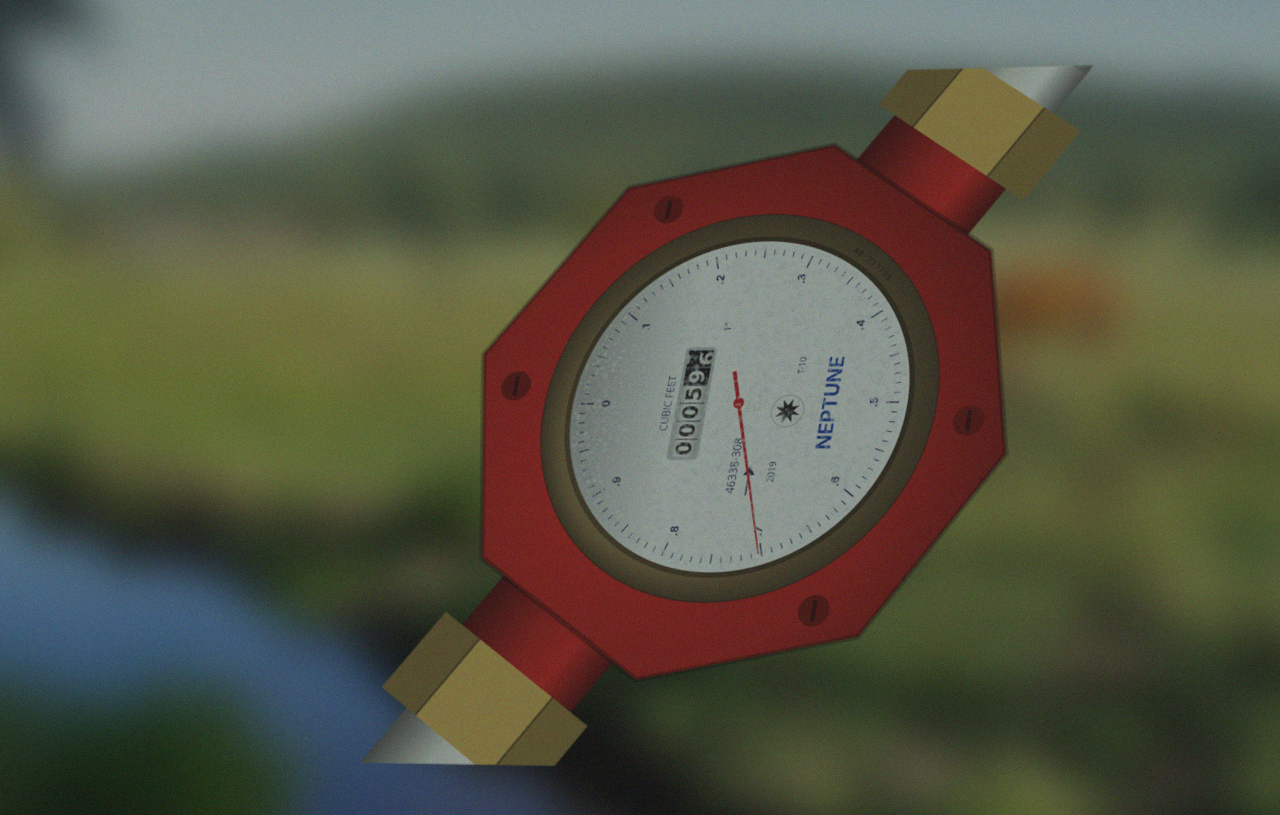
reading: {"value": 595.70, "unit": "ft³"}
